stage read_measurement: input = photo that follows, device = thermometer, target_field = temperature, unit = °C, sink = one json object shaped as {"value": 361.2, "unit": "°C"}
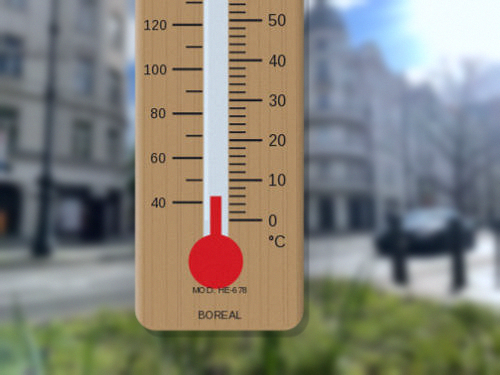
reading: {"value": 6, "unit": "°C"}
